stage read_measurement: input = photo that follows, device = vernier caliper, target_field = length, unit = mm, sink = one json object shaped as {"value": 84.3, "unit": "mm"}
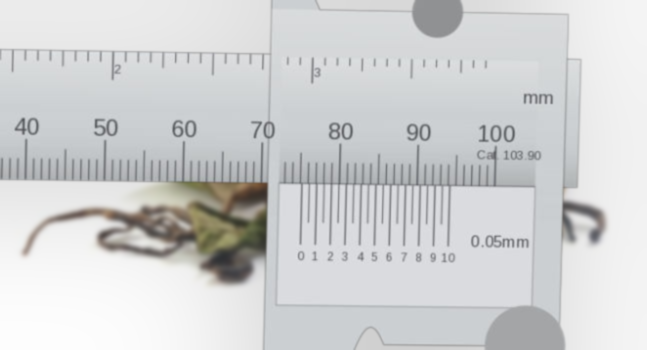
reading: {"value": 75.2, "unit": "mm"}
